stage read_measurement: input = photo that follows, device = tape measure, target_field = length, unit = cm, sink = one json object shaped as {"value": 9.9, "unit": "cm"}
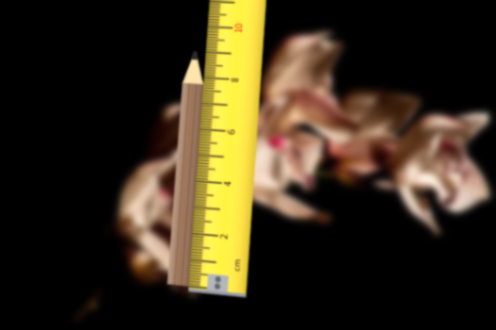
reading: {"value": 9, "unit": "cm"}
